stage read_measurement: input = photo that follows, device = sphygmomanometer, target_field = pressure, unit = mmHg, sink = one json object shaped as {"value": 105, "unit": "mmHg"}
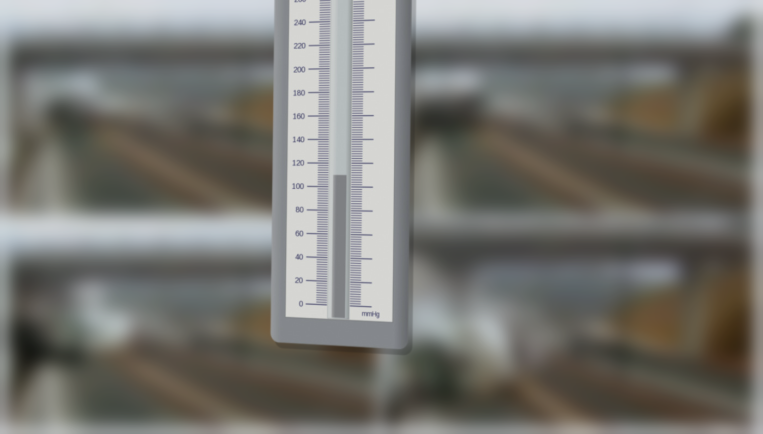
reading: {"value": 110, "unit": "mmHg"}
